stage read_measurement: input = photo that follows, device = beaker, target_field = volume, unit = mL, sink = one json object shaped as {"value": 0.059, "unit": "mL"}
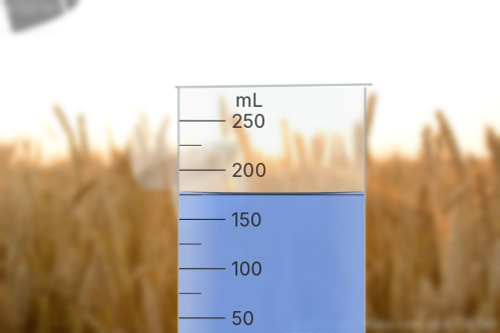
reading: {"value": 175, "unit": "mL"}
